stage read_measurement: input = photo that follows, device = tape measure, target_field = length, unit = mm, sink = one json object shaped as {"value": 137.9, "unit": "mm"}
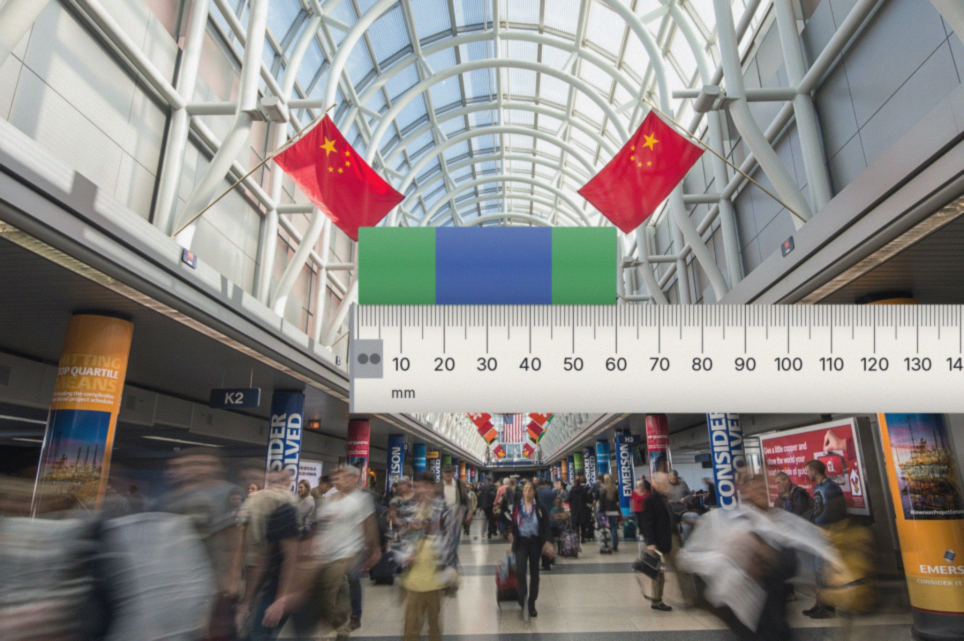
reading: {"value": 60, "unit": "mm"}
